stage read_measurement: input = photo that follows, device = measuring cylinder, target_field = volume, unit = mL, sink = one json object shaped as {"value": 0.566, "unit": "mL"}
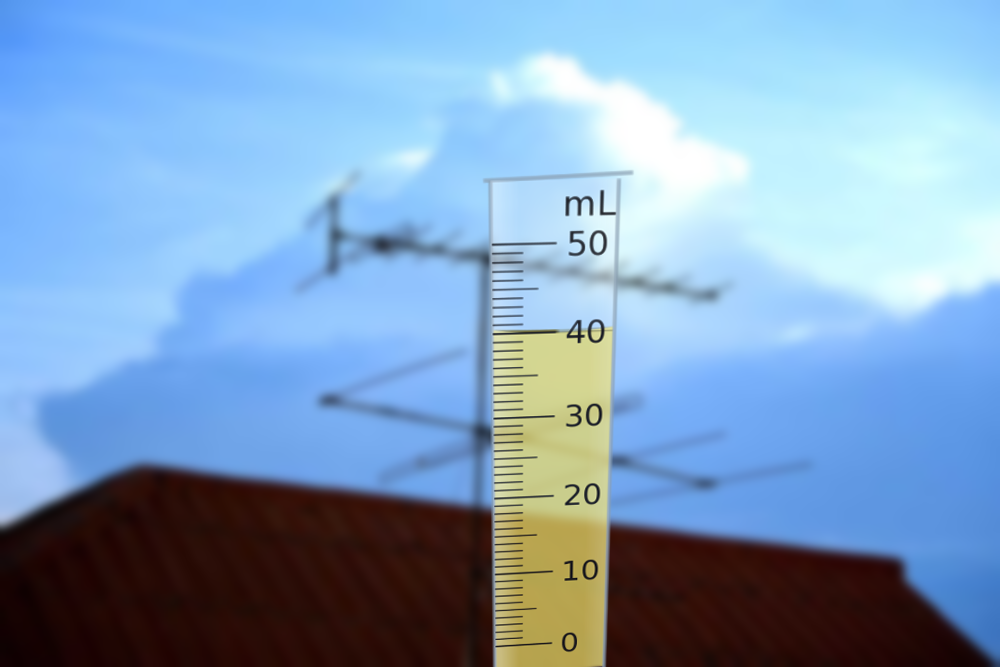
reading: {"value": 40, "unit": "mL"}
